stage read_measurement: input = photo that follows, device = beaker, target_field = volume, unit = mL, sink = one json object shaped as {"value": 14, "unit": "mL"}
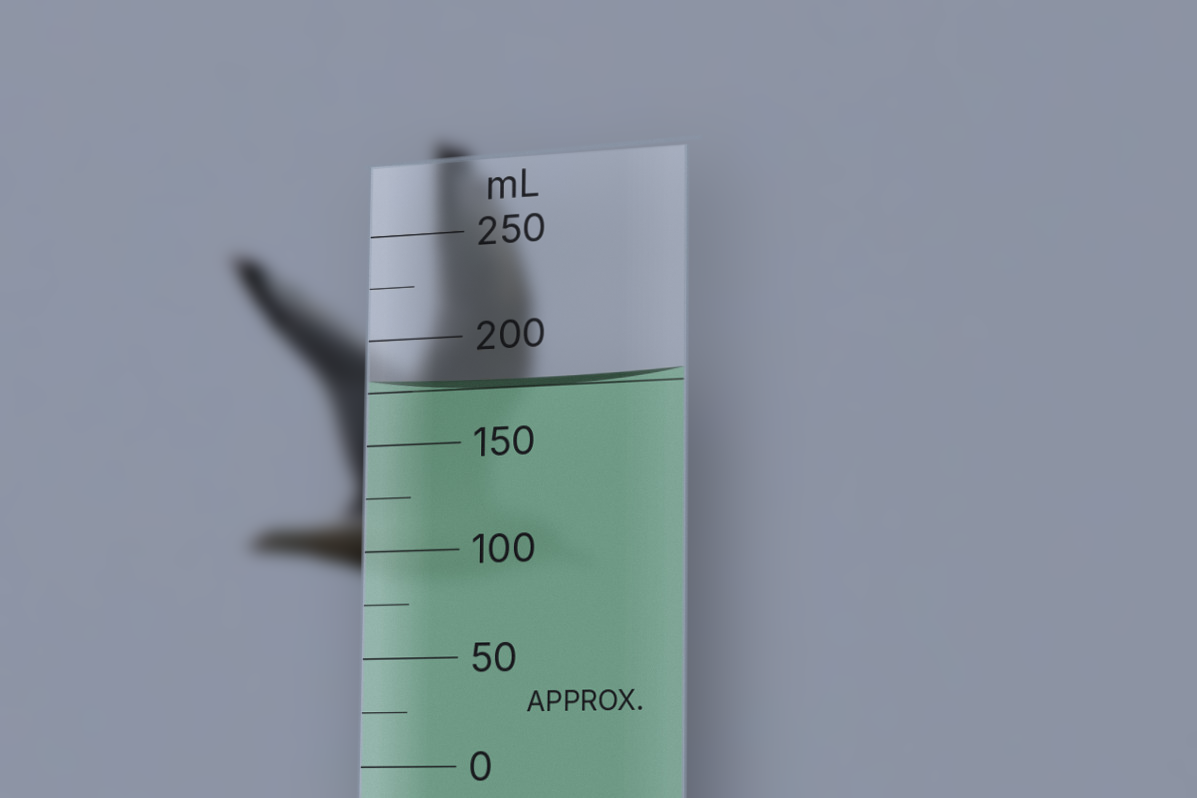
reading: {"value": 175, "unit": "mL"}
